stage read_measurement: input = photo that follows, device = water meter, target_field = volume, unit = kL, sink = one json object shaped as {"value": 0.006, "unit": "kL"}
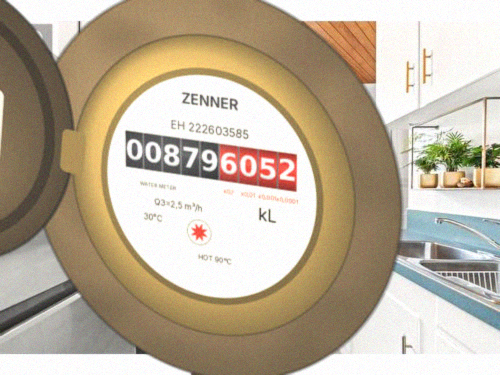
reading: {"value": 879.6052, "unit": "kL"}
